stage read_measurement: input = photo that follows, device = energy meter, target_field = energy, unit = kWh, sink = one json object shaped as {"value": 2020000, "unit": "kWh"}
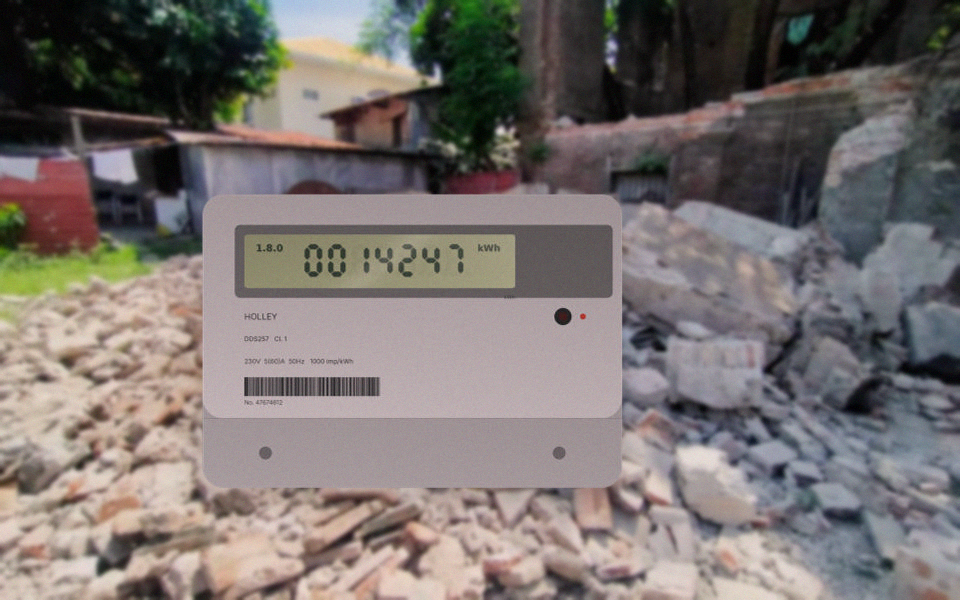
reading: {"value": 14247, "unit": "kWh"}
